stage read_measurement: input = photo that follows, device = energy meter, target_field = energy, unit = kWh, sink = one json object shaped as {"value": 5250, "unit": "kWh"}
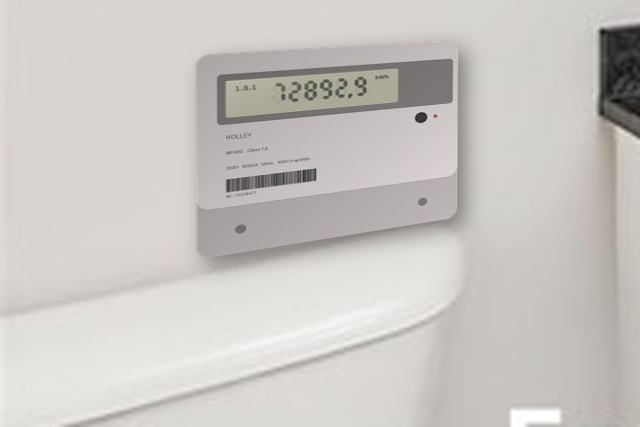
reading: {"value": 72892.9, "unit": "kWh"}
